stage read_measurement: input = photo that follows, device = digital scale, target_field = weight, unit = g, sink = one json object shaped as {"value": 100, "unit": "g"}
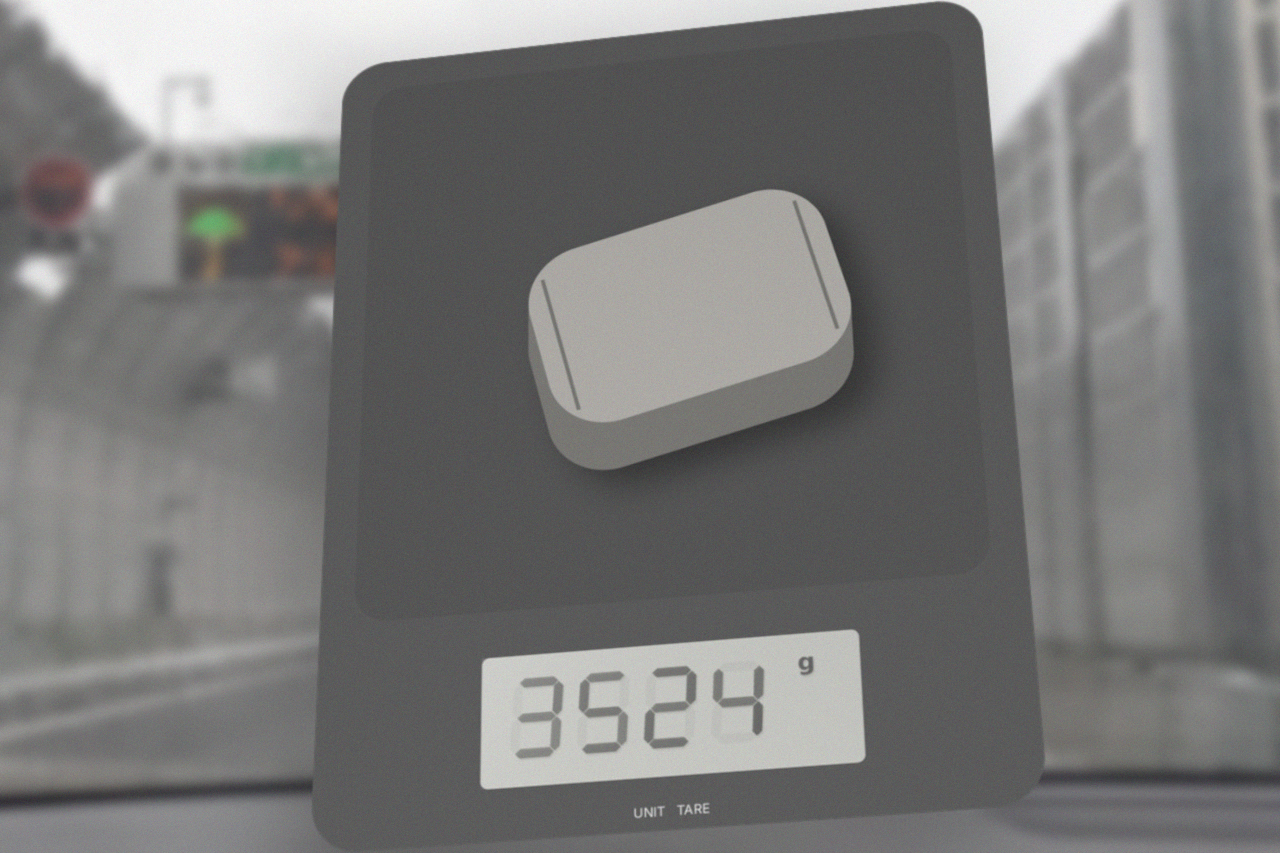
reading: {"value": 3524, "unit": "g"}
